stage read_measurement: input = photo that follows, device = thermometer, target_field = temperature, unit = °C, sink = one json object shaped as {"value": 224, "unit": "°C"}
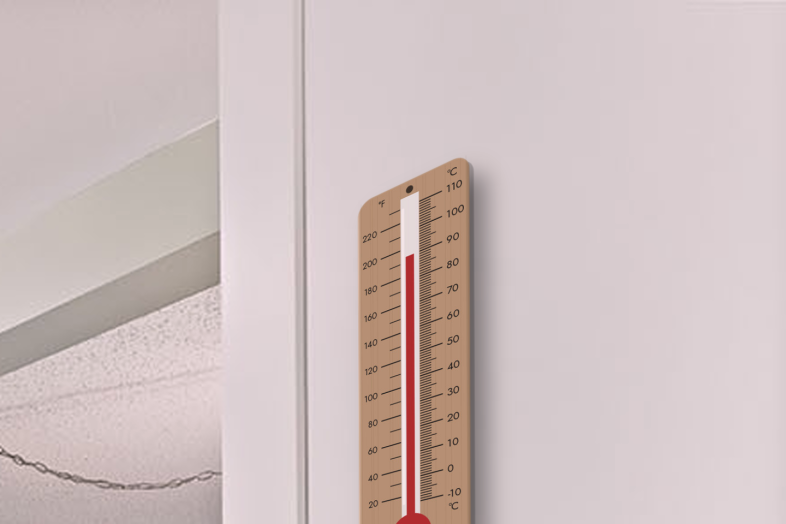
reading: {"value": 90, "unit": "°C"}
